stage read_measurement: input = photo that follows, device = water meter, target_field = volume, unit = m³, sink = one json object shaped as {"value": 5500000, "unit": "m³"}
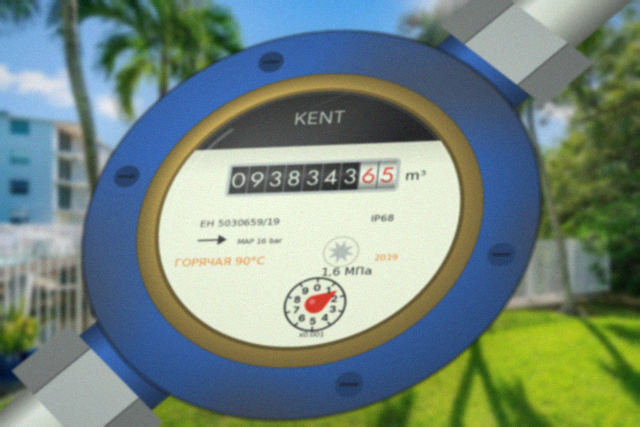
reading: {"value": 938343.651, "unit": "m³"}
